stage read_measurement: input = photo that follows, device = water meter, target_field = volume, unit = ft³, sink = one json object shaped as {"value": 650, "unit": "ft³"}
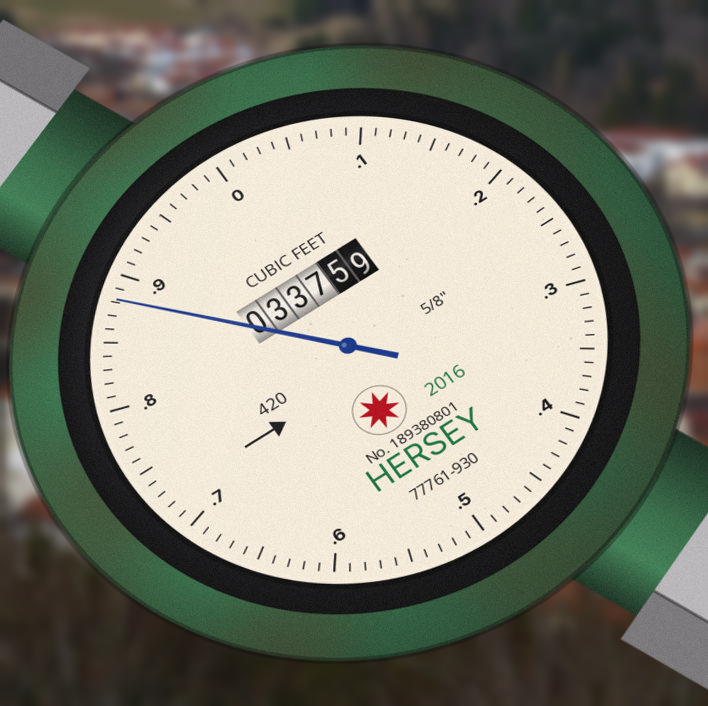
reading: {"value": 33758.88, "unit": "ft³"}
